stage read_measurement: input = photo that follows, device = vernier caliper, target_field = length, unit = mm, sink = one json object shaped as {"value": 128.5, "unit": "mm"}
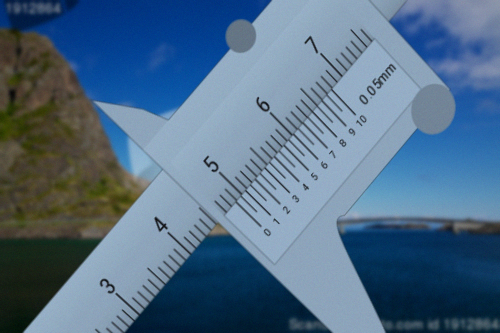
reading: {"value": 48.8, "unit": "mm"}
